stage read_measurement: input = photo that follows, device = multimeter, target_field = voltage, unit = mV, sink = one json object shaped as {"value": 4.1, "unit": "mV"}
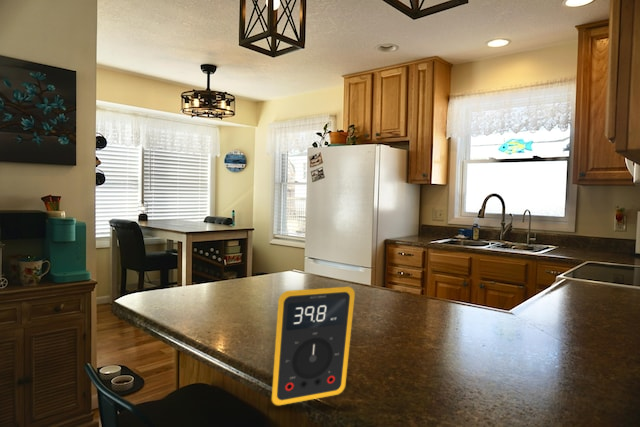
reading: {"value": 39.8, "unit": "mV"}
